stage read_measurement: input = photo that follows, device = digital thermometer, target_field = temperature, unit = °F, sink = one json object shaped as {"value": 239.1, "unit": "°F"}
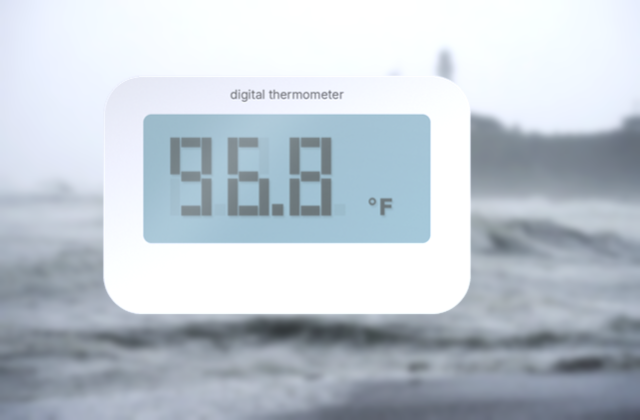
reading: {"value": 96.8, "unit": "°F"}
